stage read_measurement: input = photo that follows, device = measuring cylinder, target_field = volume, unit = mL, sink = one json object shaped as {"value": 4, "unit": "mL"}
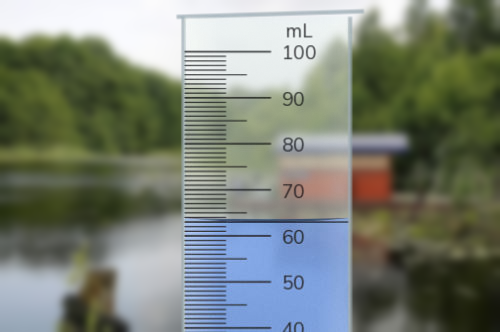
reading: {"value": 63, "unit": "mL"}
